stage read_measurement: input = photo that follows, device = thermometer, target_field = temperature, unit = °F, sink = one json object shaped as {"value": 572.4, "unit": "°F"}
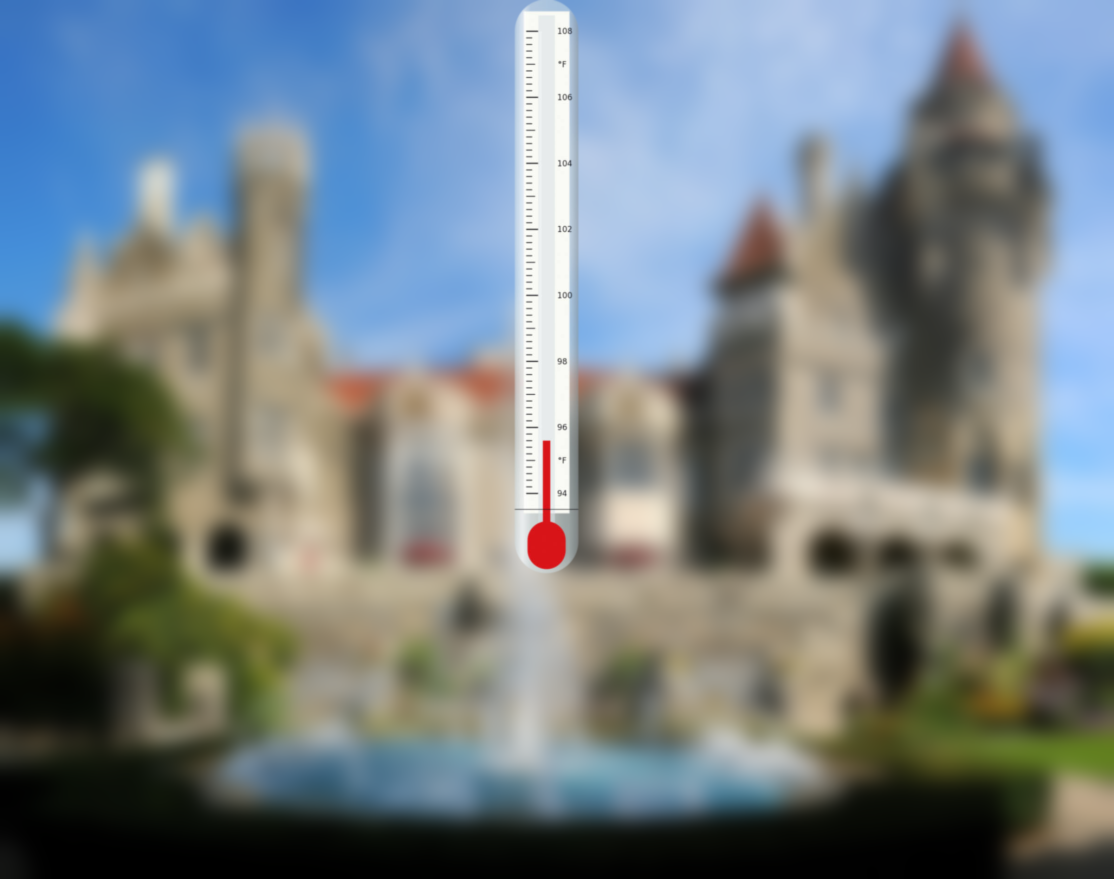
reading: {"value": 95.6, "unit": "°F"}
